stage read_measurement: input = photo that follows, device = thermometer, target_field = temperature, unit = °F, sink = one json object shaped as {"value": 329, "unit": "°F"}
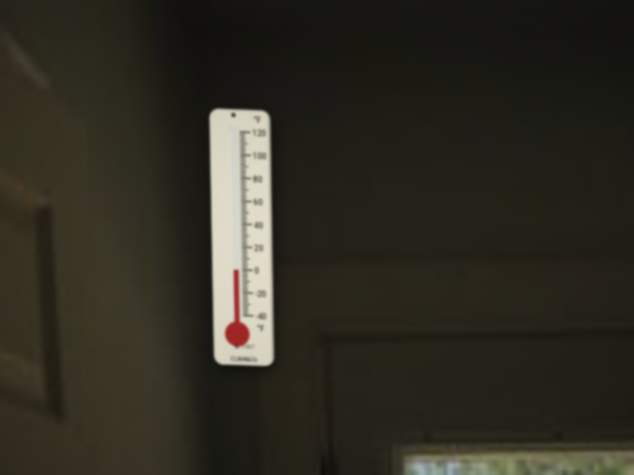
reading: {"value": 0, "unit": "°F"}
